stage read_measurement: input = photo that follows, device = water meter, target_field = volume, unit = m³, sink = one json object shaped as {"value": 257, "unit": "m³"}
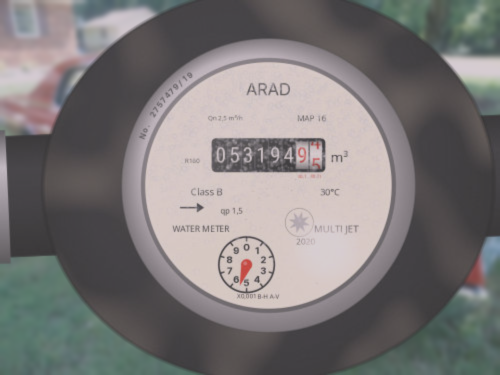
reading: {"value": 53194.945, "unit": "m³"}
